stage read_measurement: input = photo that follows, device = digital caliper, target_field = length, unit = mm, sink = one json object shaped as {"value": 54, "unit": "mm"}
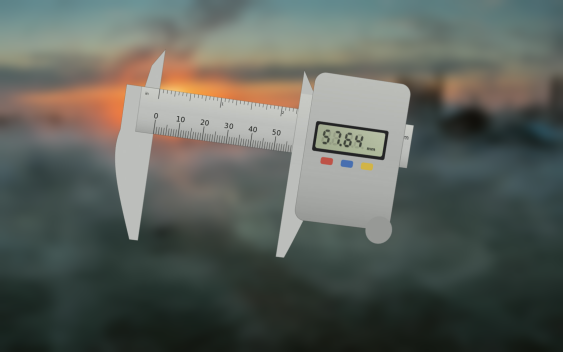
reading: {"value": 57.64, "unit": "mm"}
